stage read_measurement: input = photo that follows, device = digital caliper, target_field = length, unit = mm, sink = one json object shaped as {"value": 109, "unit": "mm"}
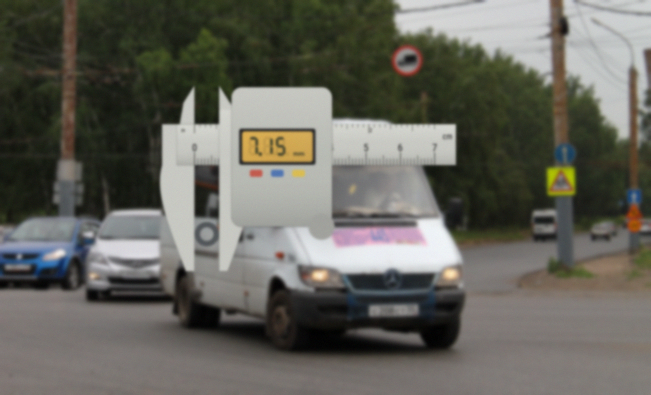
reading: {"value": 7.15, "unit": "mm"}
